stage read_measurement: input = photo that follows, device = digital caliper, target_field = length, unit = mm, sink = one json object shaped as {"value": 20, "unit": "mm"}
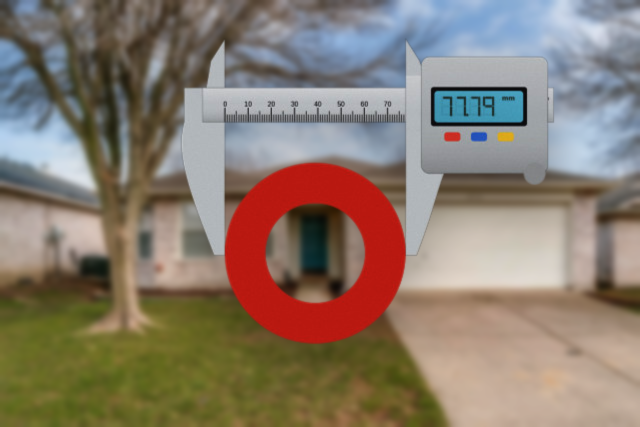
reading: {"value": 77.79, "unit": "mm"}
